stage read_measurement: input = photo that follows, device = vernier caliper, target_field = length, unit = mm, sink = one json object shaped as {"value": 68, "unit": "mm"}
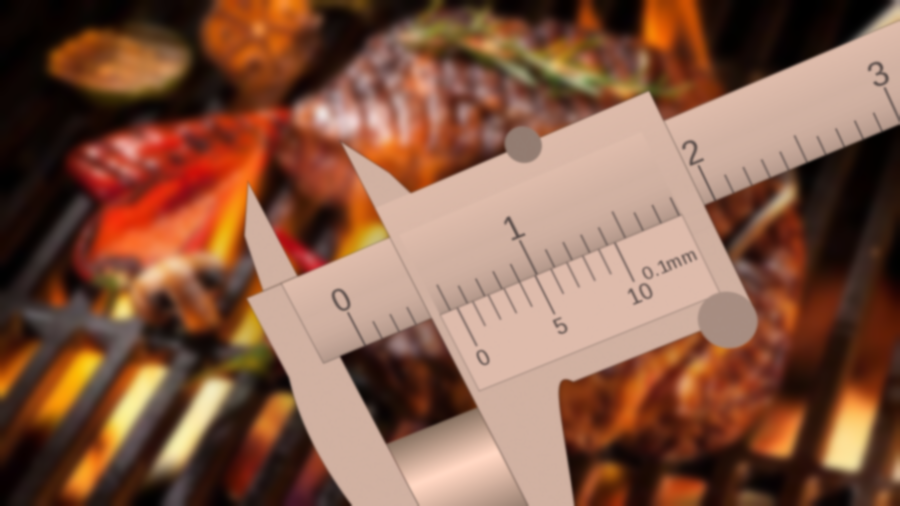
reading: {"value": 5.4, "unit": "mm"}
